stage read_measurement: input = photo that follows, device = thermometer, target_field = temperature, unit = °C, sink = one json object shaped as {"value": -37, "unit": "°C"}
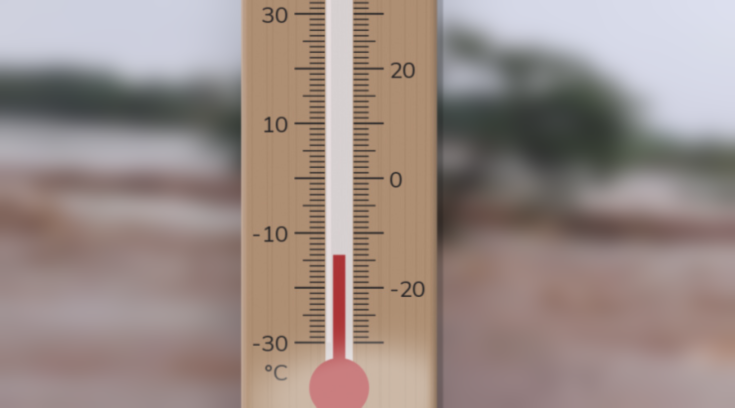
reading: {"value": -14, "unit": "°C"}
